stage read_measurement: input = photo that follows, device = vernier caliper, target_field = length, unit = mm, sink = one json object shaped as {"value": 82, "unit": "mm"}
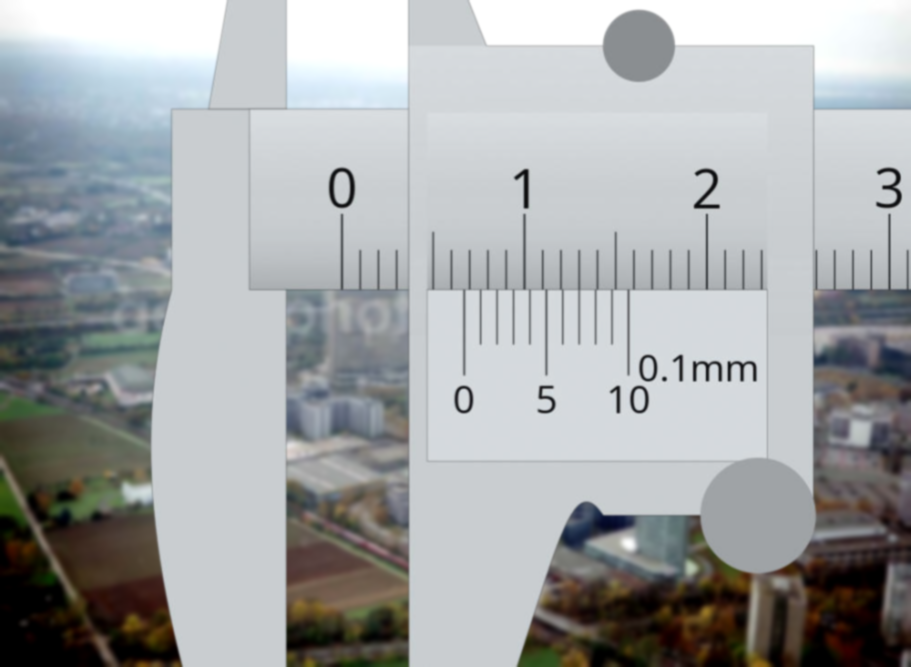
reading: {"value": 6.7, "unit": "mm"}
